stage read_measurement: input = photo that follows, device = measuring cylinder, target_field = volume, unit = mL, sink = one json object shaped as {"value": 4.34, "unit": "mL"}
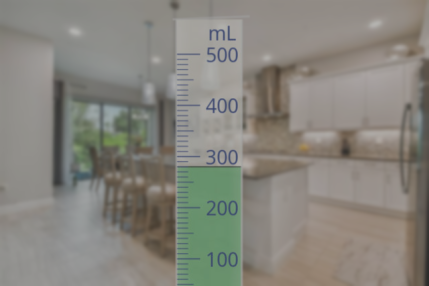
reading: {"value": 280, "unit": "mL"}
